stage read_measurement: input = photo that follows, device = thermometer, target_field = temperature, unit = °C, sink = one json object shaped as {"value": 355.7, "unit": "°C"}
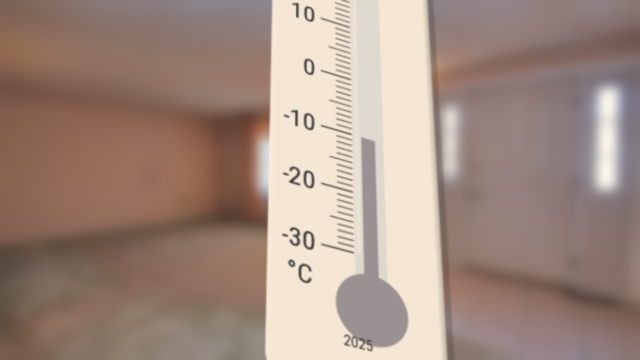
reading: {"value": -10, "unit": "°C"}
